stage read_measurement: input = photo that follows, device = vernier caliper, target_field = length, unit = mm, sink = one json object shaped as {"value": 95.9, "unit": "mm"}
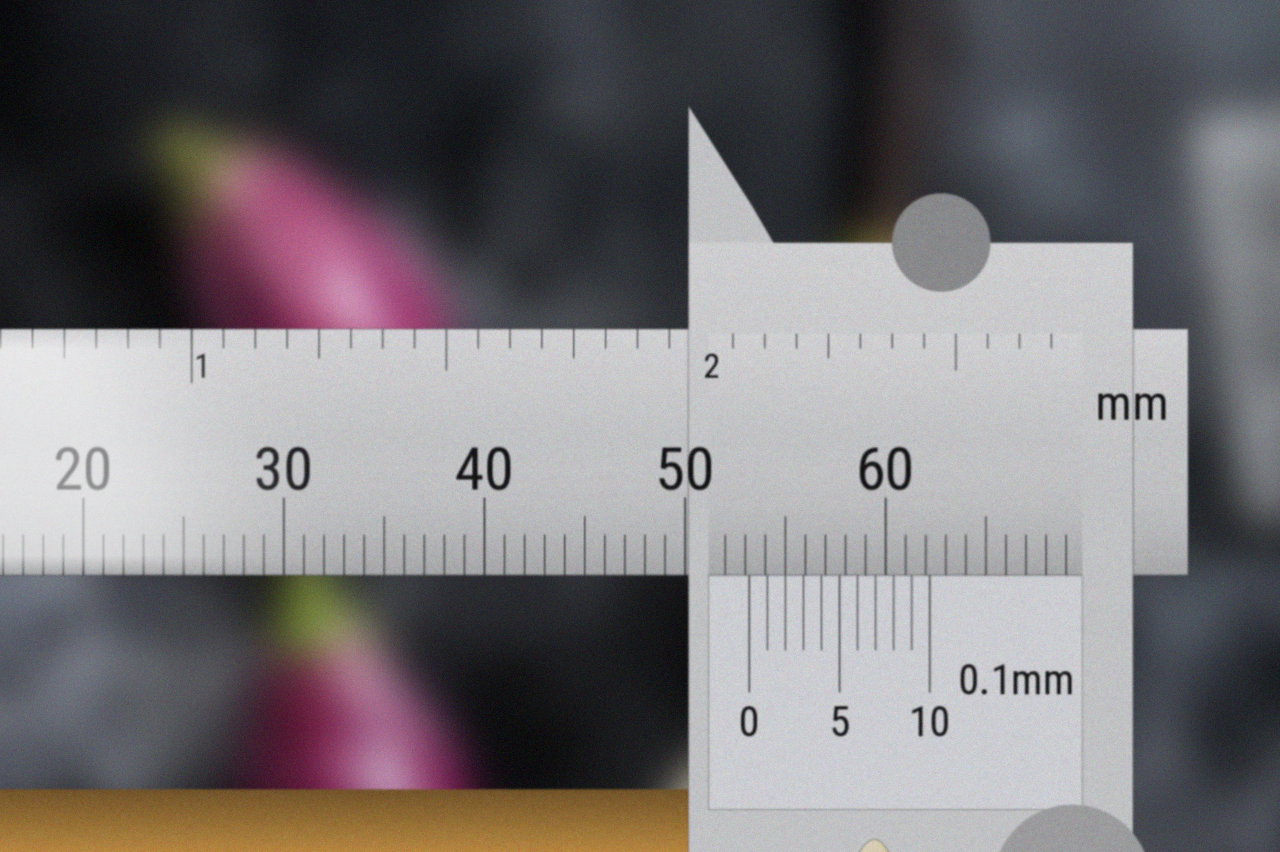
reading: {"value": 53.2, "unit": "mm"}
